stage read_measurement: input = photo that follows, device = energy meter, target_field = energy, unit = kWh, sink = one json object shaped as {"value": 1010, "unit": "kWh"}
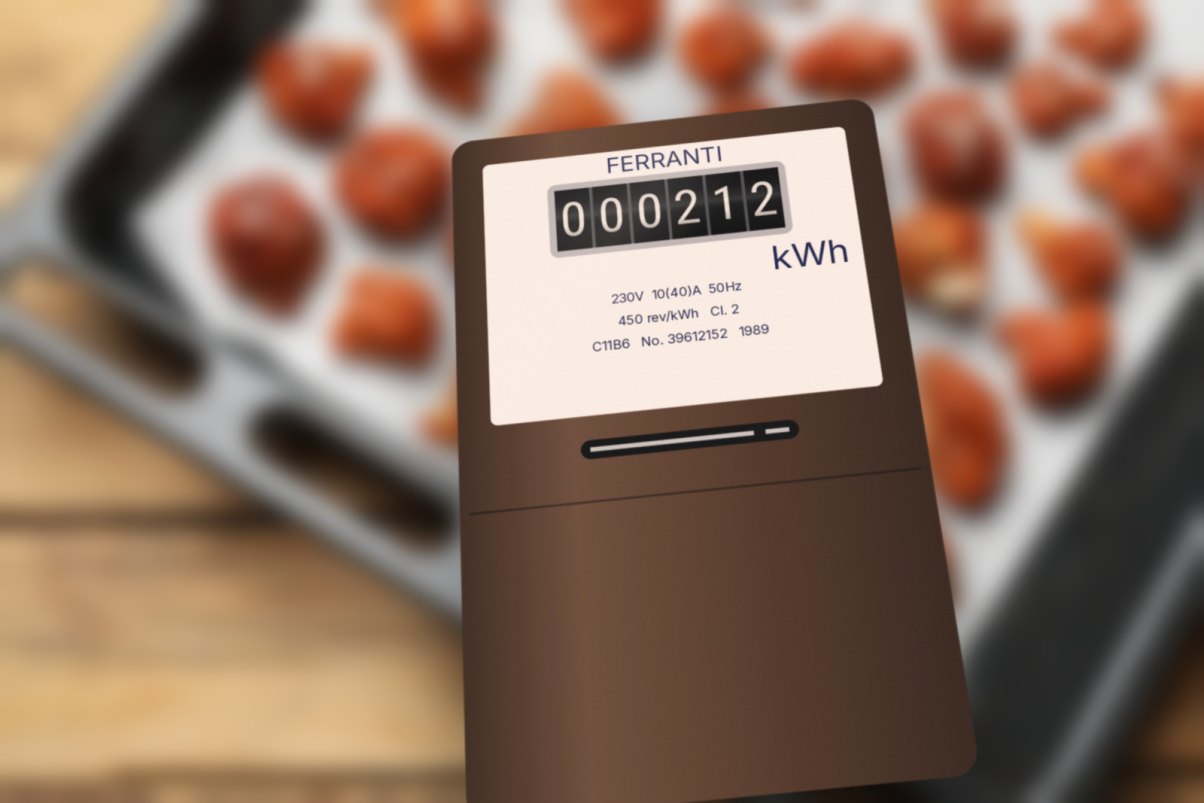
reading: {"value": 212, "unit": "kWh"}
